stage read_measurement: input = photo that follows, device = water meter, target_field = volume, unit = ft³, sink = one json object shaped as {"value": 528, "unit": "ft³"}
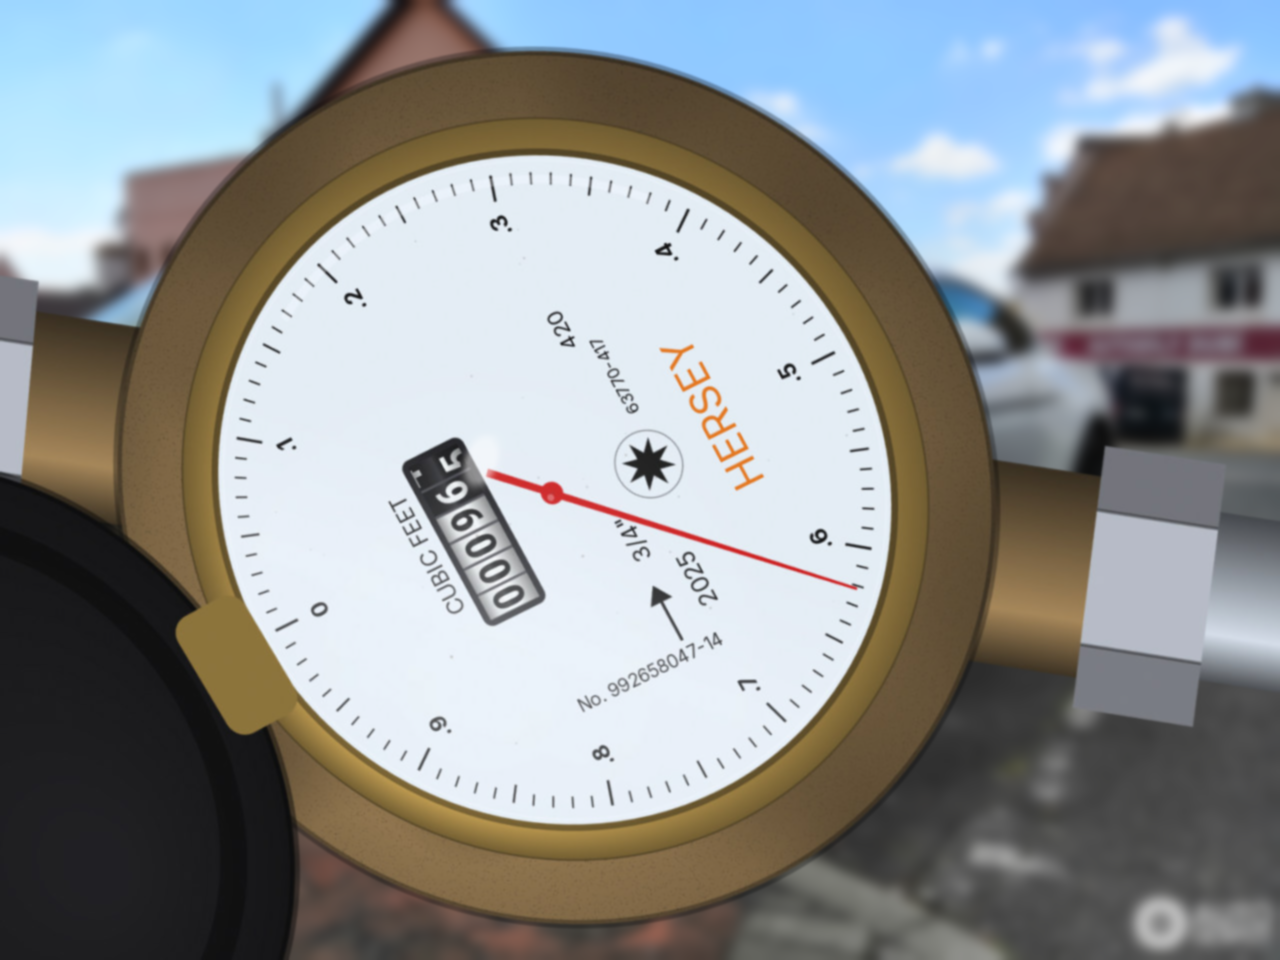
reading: {"value": 964.62, "unit": "ft³"}
